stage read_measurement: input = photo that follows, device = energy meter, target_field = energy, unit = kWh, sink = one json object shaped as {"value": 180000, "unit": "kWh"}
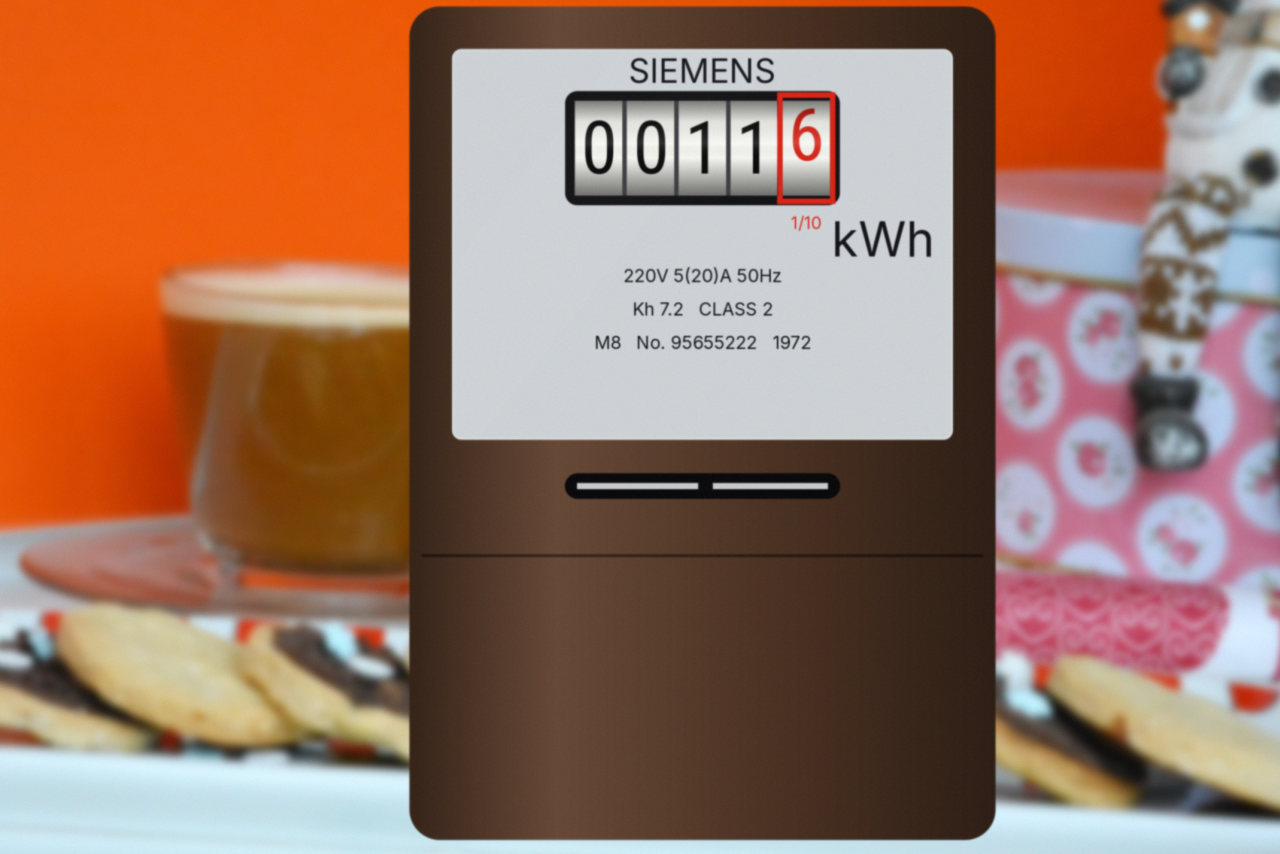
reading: {"value": 11.6, "unit": "kWh"}
